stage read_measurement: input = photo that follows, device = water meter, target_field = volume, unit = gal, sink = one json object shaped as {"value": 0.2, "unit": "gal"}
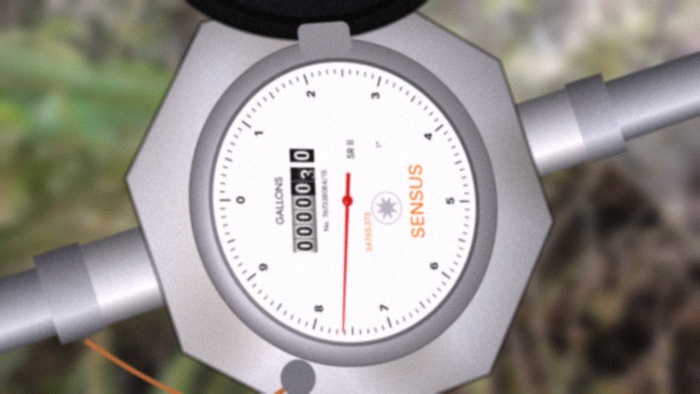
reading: {"value": 27.6, "unit": "gal"}
